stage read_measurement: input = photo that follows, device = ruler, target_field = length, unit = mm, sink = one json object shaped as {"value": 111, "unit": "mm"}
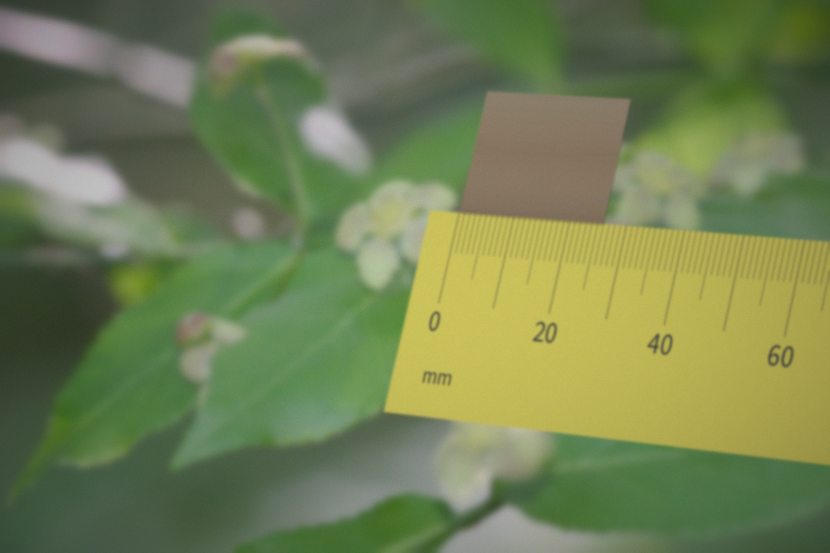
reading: {"value": 26, "unit": "mm"}
